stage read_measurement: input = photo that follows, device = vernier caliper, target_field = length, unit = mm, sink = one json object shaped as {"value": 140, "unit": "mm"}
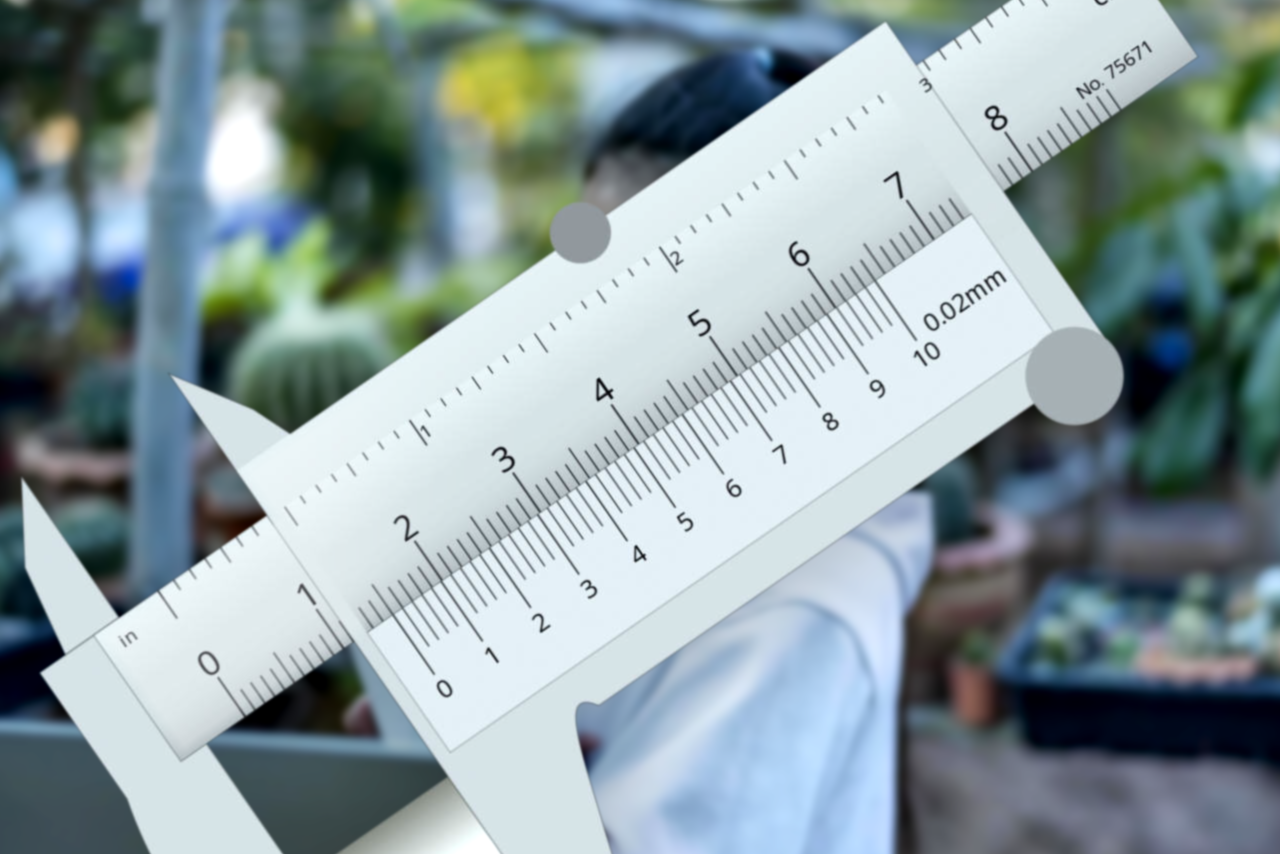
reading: {"value": 15.0, "unit": "mm"}
